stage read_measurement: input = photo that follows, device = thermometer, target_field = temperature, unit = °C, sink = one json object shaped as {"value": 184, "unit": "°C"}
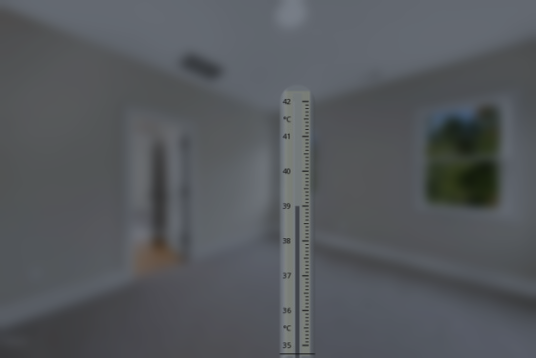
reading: {"value": 39, "unit": "°C"}
